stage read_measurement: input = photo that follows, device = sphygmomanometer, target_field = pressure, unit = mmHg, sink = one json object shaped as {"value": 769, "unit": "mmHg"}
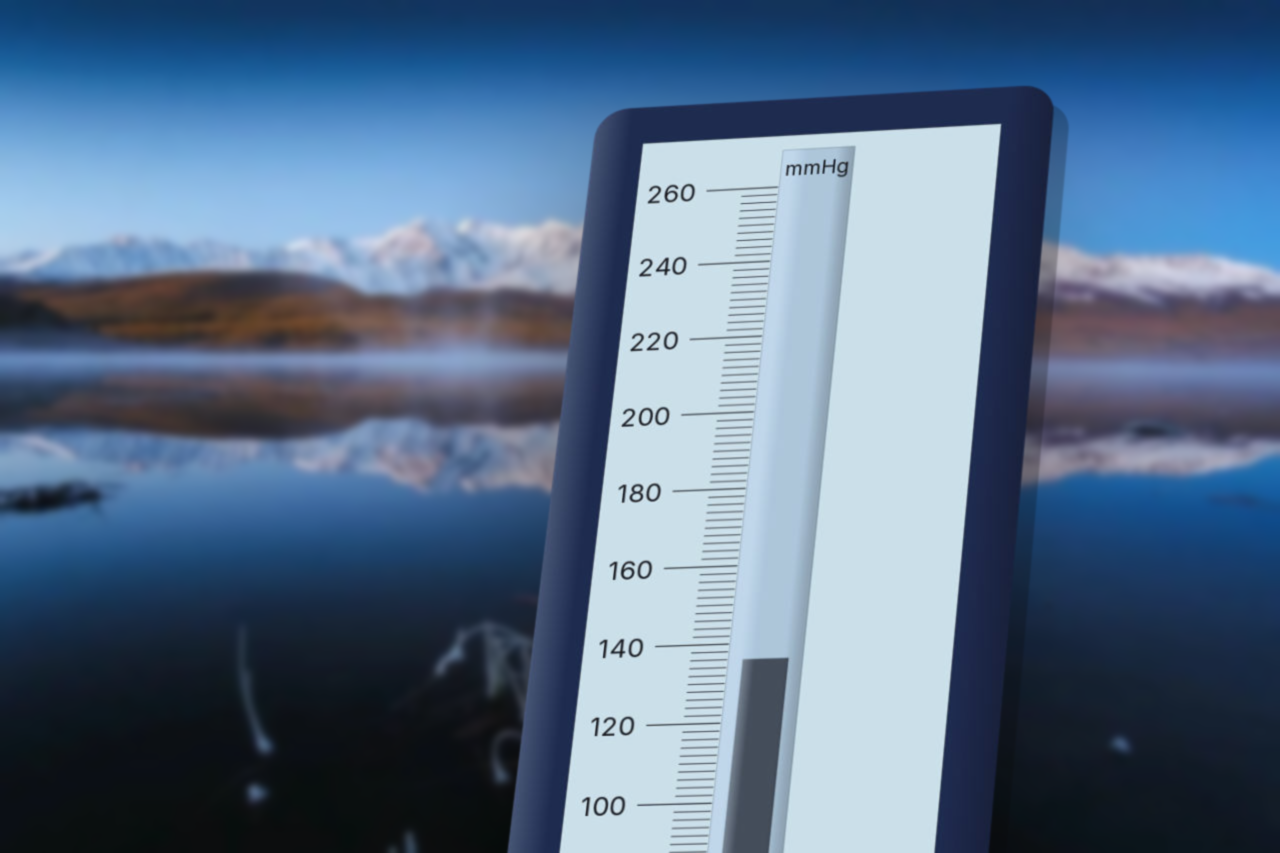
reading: {"value": 136, "unit": "mmHg"}
